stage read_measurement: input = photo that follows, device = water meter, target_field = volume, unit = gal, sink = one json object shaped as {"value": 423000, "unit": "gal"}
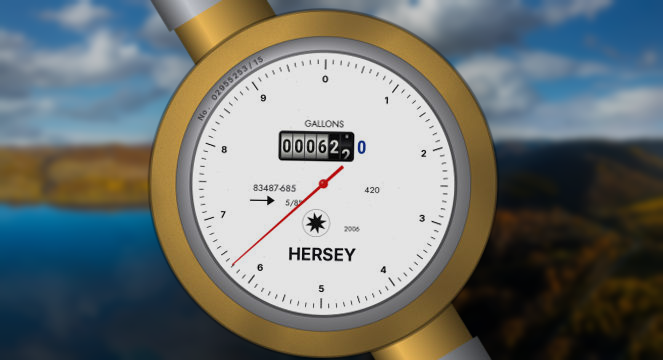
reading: {"value": 6216.3, "unit": "gal"}
